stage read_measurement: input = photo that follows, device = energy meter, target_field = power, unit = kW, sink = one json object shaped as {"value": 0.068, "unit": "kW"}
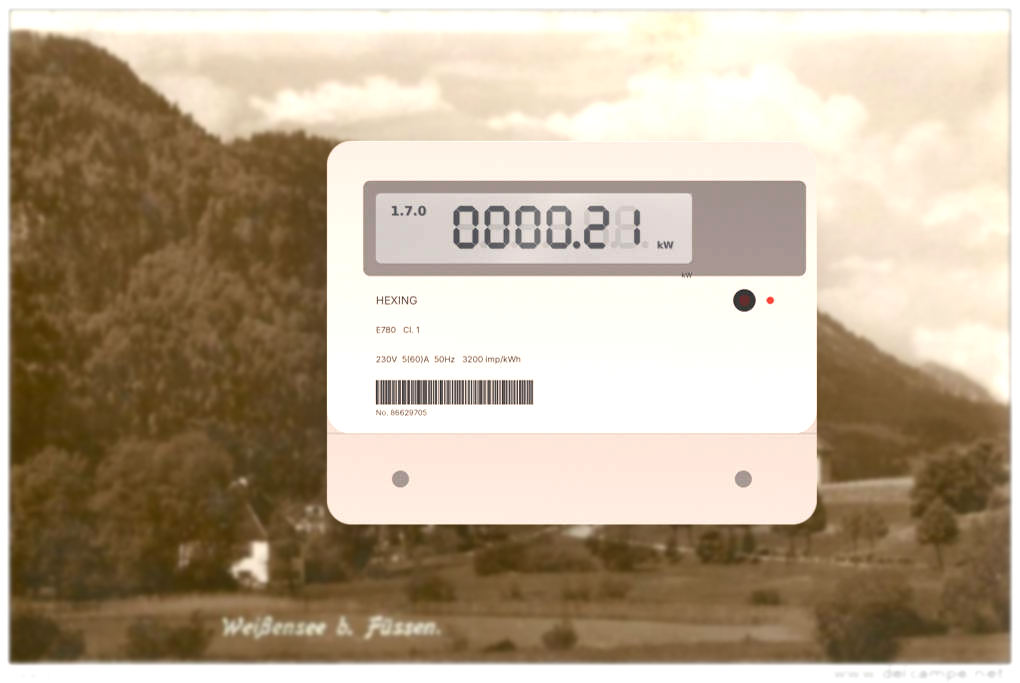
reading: {"value": 0.21, "unit": "kW"}
